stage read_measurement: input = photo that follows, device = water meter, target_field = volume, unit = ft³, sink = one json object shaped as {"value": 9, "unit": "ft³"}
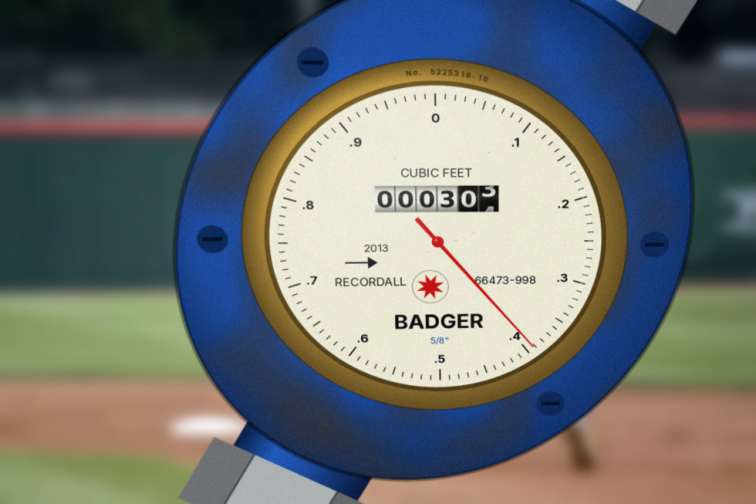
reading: {"value": 303.39, "unit": "ft³"}
